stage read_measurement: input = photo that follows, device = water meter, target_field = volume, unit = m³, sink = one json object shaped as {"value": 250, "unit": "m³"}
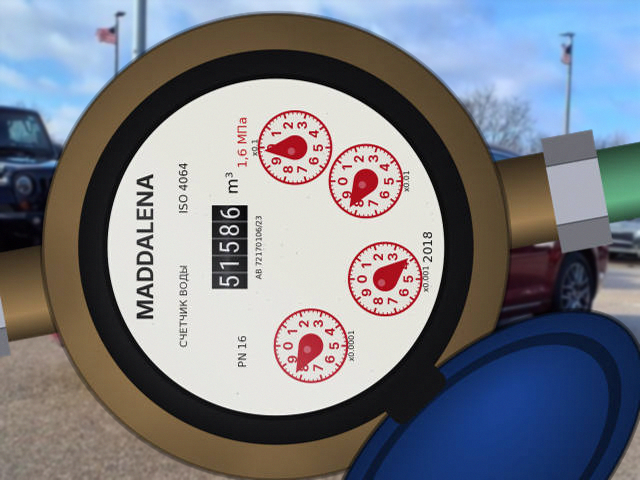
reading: {"value": 51585.9838, "unit": "m³"}
